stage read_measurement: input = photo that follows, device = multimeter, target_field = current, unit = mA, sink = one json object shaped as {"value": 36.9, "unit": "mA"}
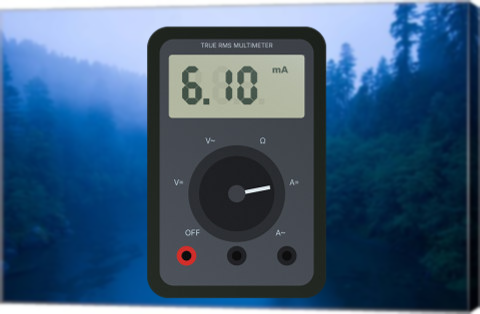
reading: {"value": 6.10, "unit": "mA"}
